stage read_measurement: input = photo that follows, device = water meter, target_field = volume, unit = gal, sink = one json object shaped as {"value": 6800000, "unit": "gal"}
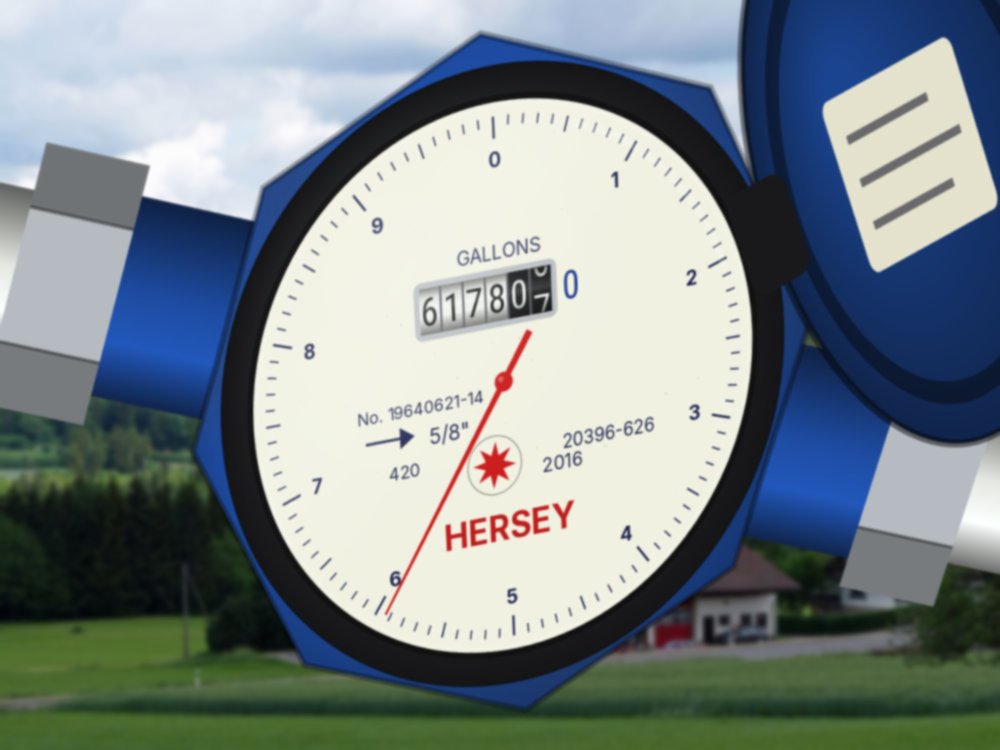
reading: {"value": 6178065.9, "unit": "gal"}
